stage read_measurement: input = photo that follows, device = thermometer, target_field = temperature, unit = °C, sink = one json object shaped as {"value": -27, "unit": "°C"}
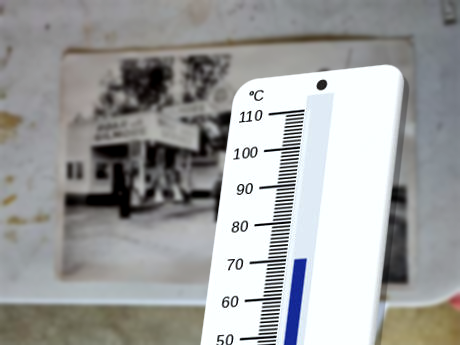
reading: {"value": 70, "unit": "°C"}
